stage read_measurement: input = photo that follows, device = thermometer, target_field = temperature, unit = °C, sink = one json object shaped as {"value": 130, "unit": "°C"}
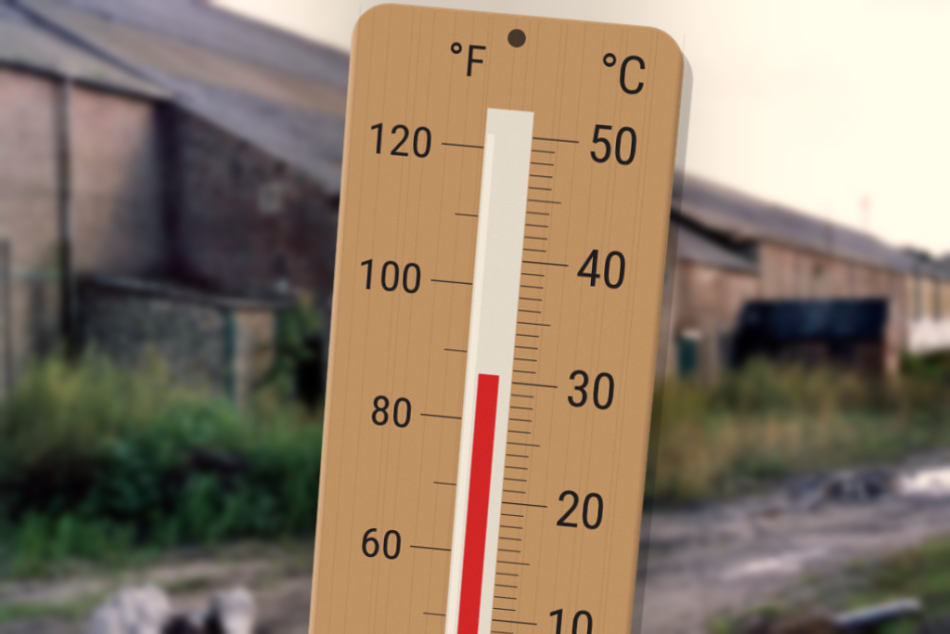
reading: {"value": 30.5, "unit": "°C"}
